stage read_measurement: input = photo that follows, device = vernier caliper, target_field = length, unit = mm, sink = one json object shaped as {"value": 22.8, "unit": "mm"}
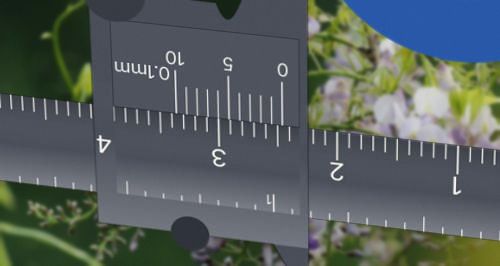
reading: {"value": 24.6, "unit": "mm"}
